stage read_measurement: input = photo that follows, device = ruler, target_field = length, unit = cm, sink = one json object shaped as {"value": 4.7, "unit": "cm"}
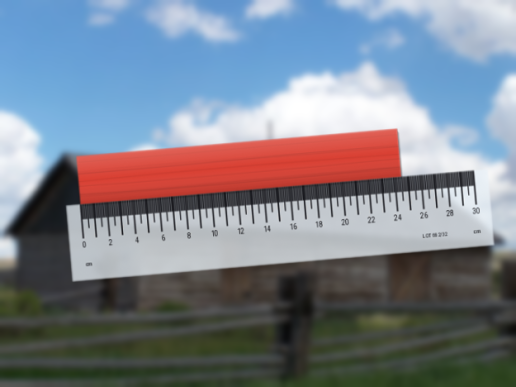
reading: {"value": 24.5, "unit": "cm"}
